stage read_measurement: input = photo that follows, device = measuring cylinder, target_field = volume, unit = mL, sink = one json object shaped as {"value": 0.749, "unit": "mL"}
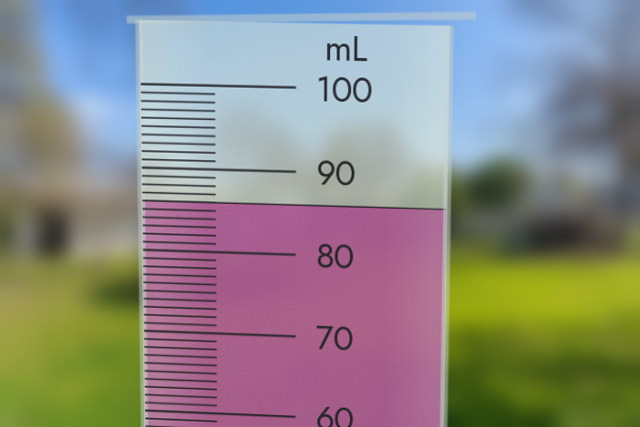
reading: {"value": 86, "unit": "mL"}
